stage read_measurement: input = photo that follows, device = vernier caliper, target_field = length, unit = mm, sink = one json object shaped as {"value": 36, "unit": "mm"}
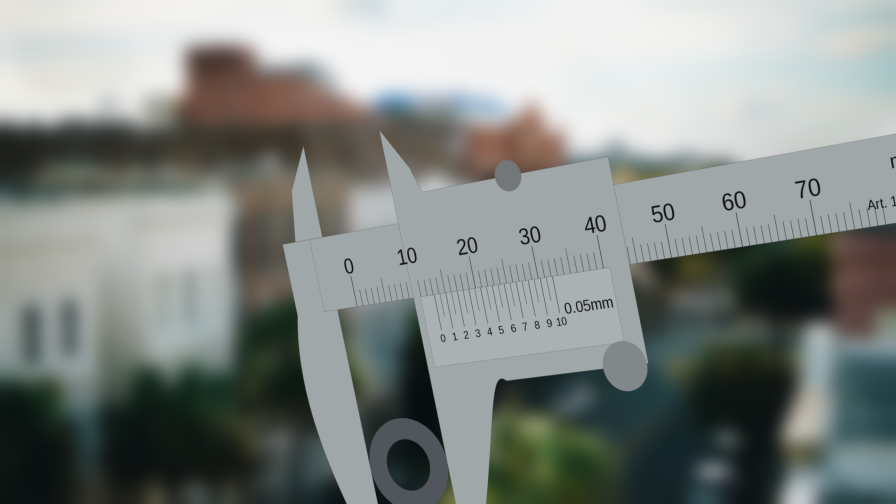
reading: {"value": 13.2, "unit": "mm"}
